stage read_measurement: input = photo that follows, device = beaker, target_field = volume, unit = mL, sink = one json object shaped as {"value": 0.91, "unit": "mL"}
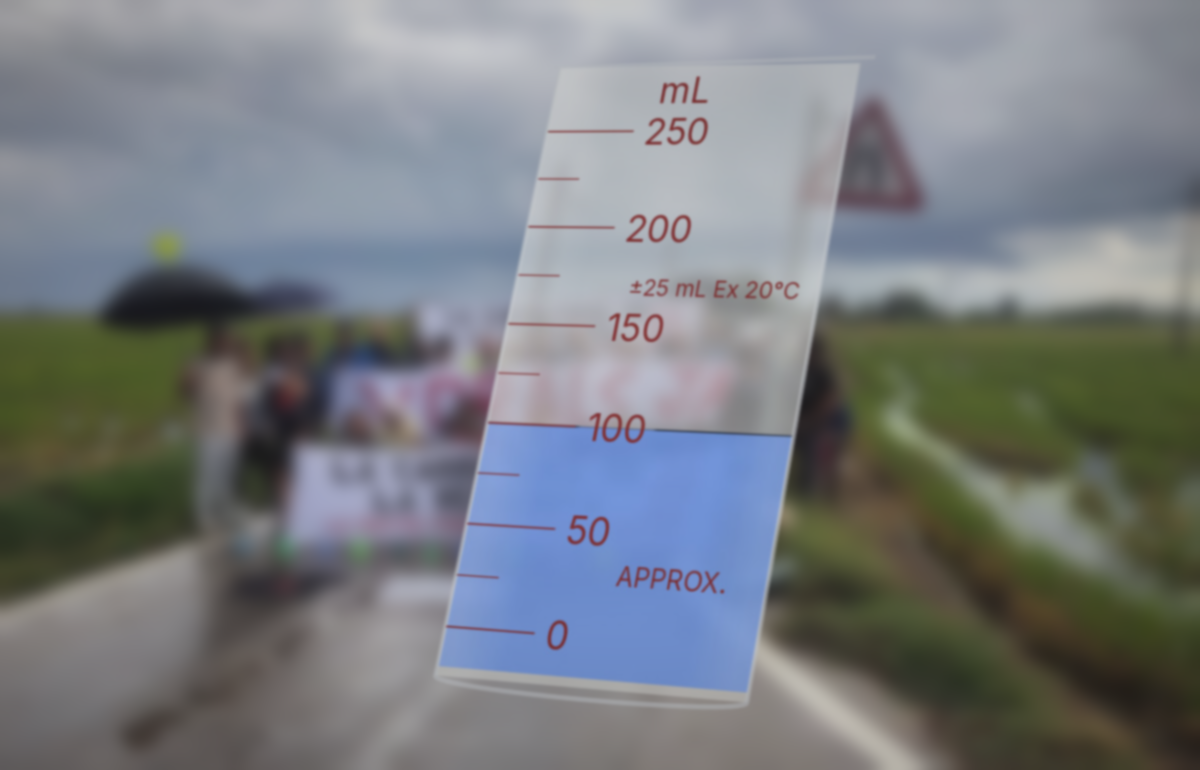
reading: {"value": 100, "unit": "mL"}
